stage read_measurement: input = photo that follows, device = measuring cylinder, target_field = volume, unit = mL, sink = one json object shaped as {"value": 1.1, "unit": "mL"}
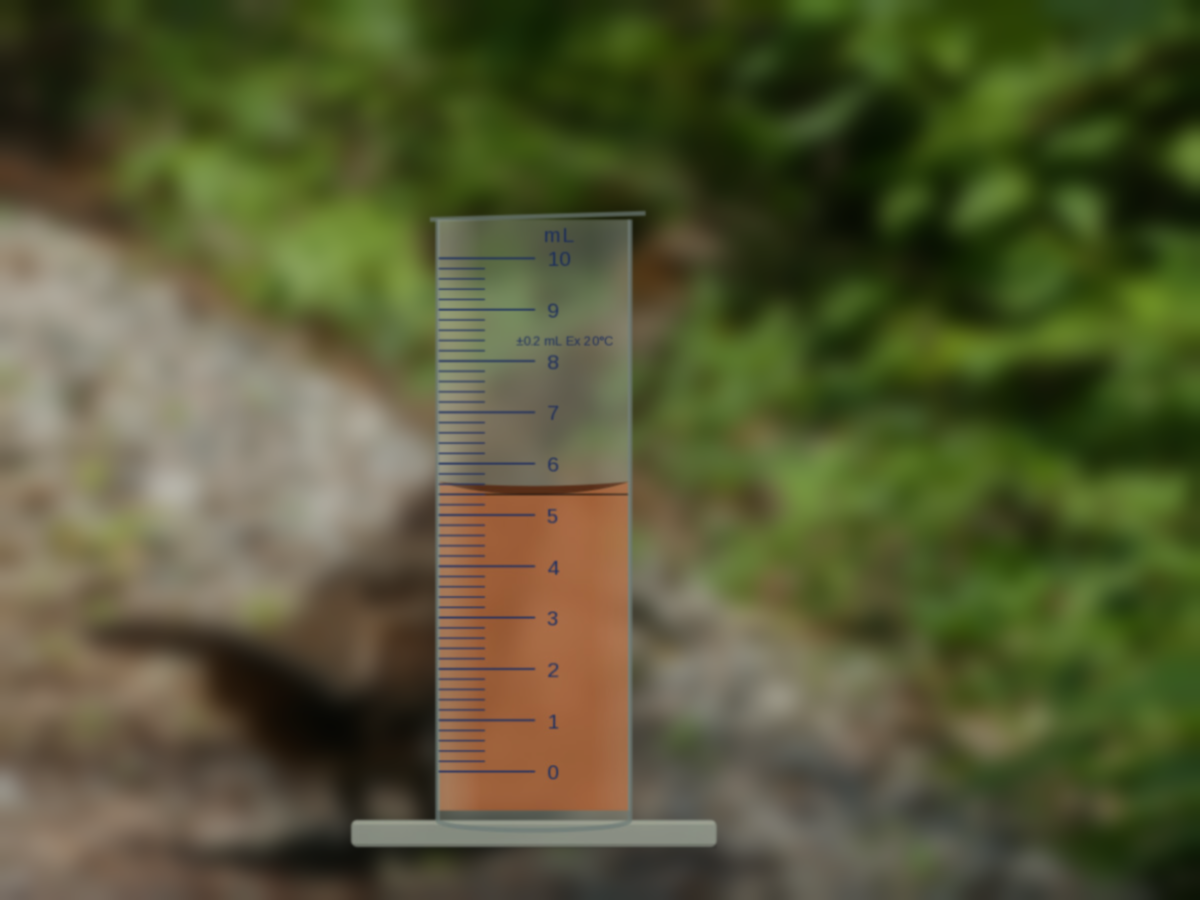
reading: {"value": 5.4, "unit": "mL"}
